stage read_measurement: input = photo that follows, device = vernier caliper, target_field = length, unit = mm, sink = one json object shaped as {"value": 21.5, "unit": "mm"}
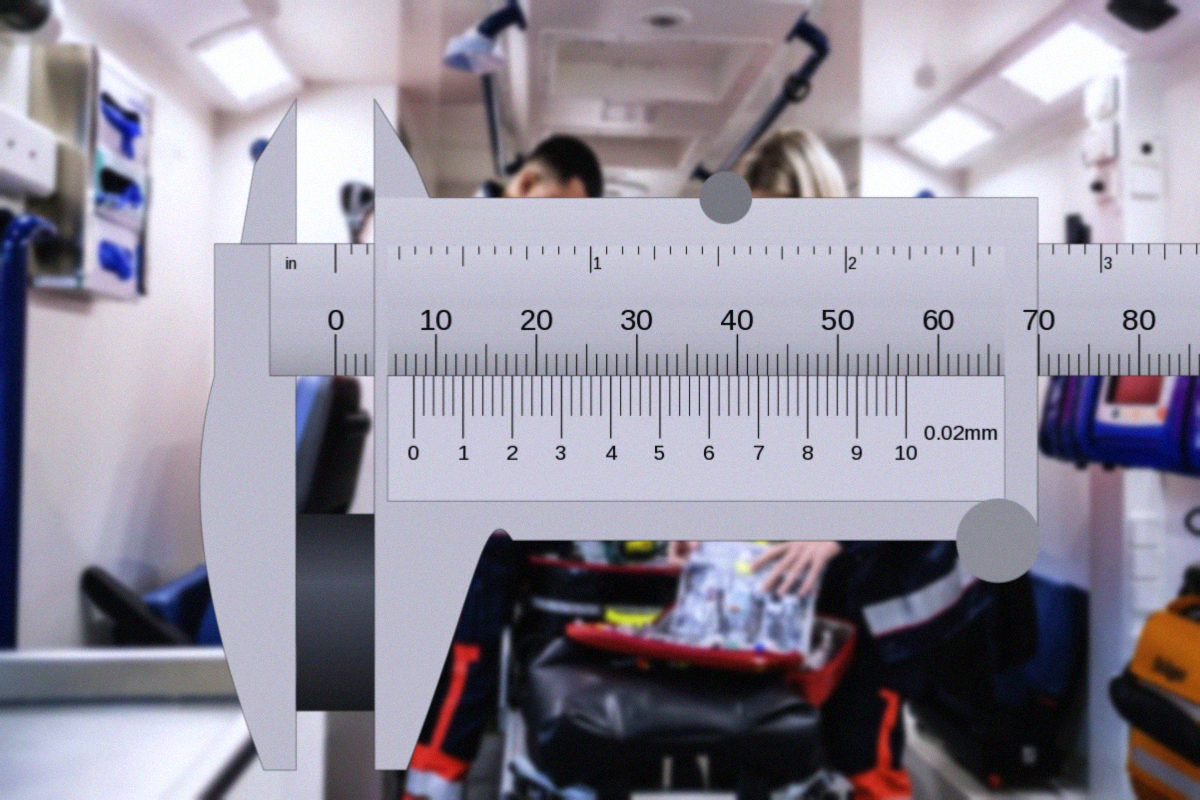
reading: {"value": 7.8, "unit": "mm"}
